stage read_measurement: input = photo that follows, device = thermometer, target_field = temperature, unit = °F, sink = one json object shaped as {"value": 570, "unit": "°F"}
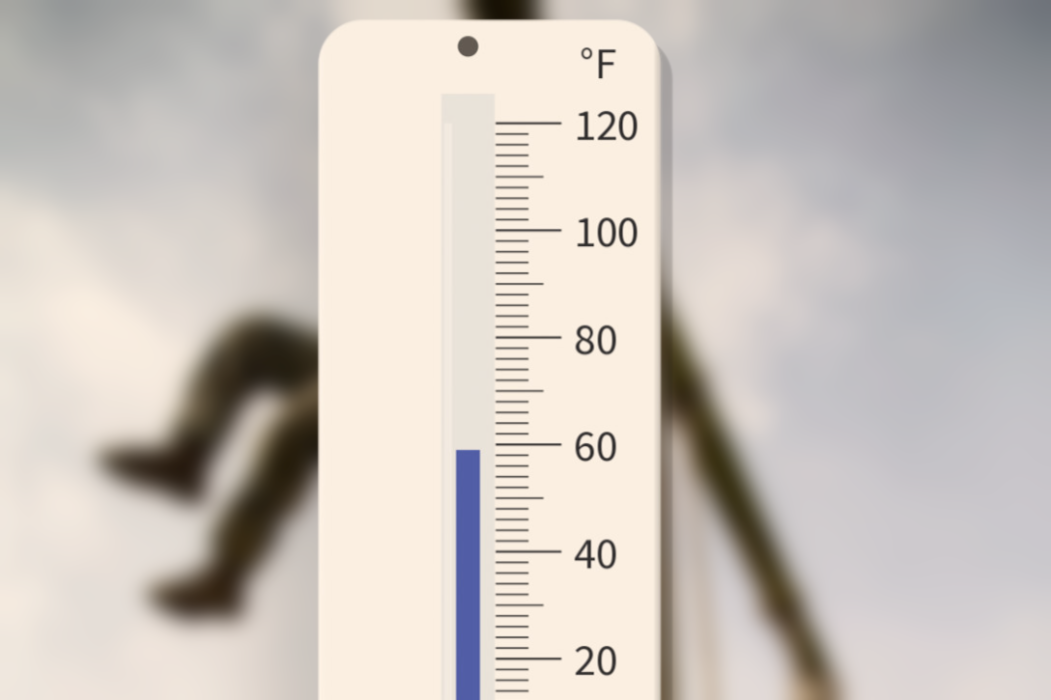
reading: {"value": 59, "unit": "°F"}
